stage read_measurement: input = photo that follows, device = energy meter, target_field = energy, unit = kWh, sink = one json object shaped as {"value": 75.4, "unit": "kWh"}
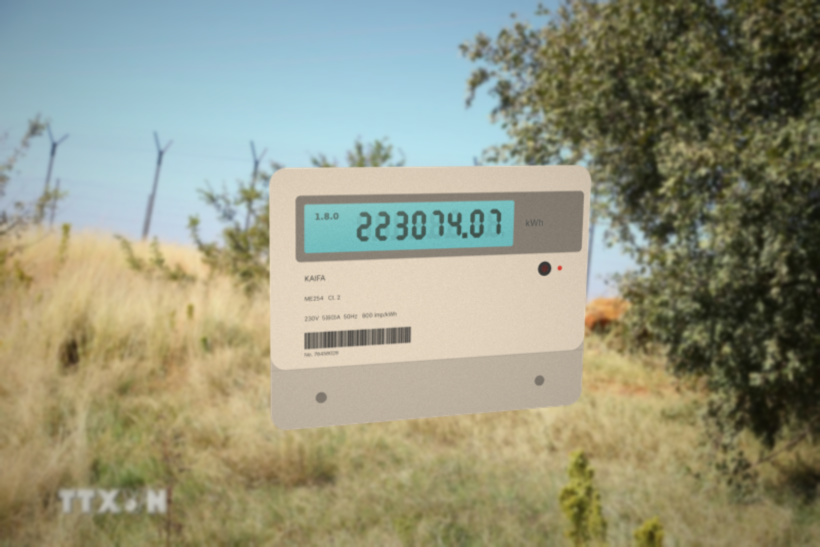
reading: {"value": 223074.07, "unit": "kWh"}
